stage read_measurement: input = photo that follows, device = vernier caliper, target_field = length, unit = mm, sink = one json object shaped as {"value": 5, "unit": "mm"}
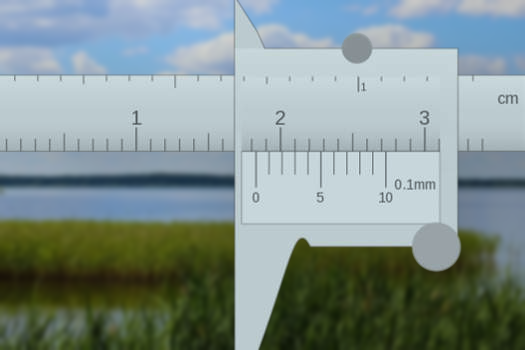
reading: {"value": 18.3, "unit": "mm"}
